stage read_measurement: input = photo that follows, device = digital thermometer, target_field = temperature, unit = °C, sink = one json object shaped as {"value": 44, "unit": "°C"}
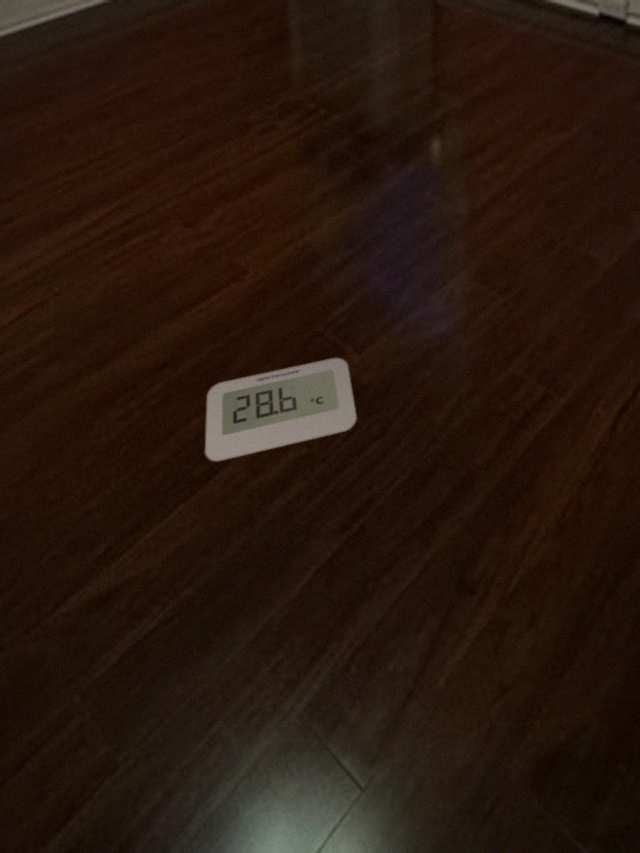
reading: {"value": 28.6, "unit": "°C"}
